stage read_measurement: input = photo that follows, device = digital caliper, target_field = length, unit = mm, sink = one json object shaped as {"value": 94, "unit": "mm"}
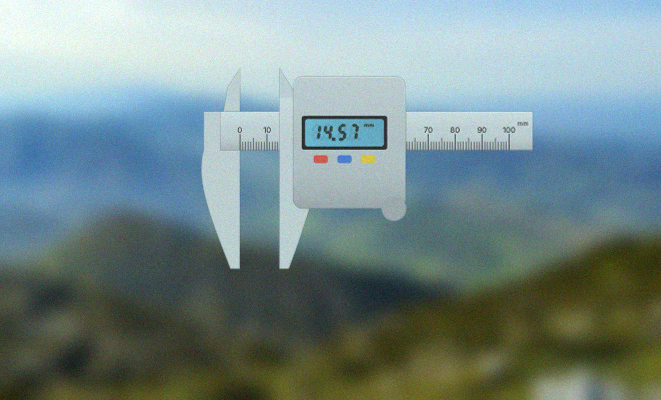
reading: {"value": 14.57, "unit": "mm"}
